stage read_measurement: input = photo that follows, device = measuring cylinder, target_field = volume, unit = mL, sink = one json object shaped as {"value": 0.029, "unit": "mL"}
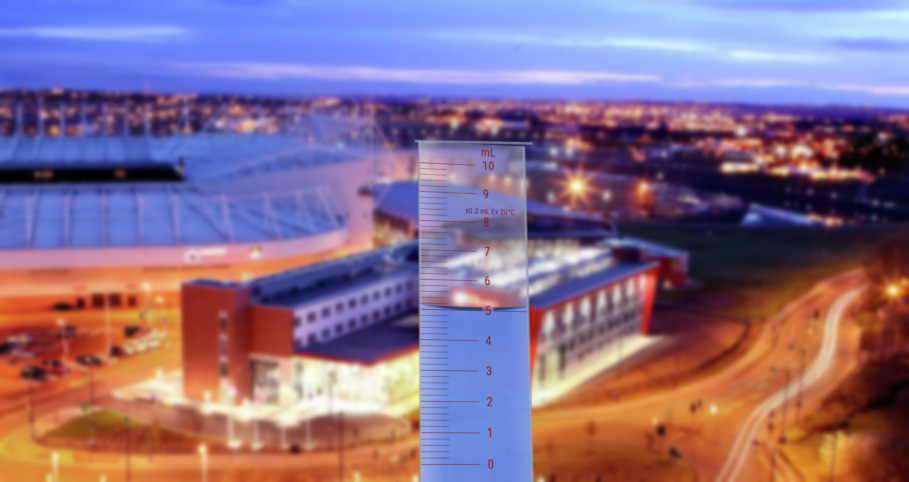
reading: {"value": 5, "unit": "mL"}
